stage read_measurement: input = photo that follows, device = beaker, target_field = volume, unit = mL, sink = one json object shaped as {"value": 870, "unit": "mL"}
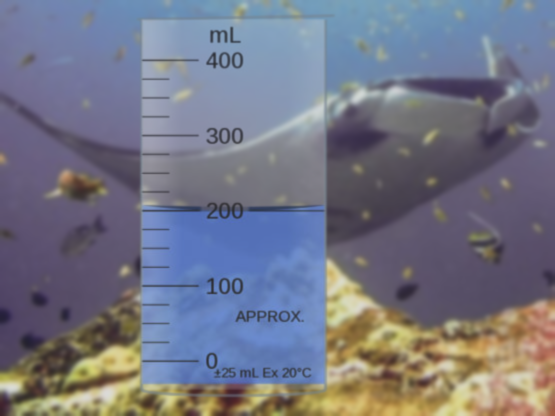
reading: {"value": 200, "unit": "mL"}
